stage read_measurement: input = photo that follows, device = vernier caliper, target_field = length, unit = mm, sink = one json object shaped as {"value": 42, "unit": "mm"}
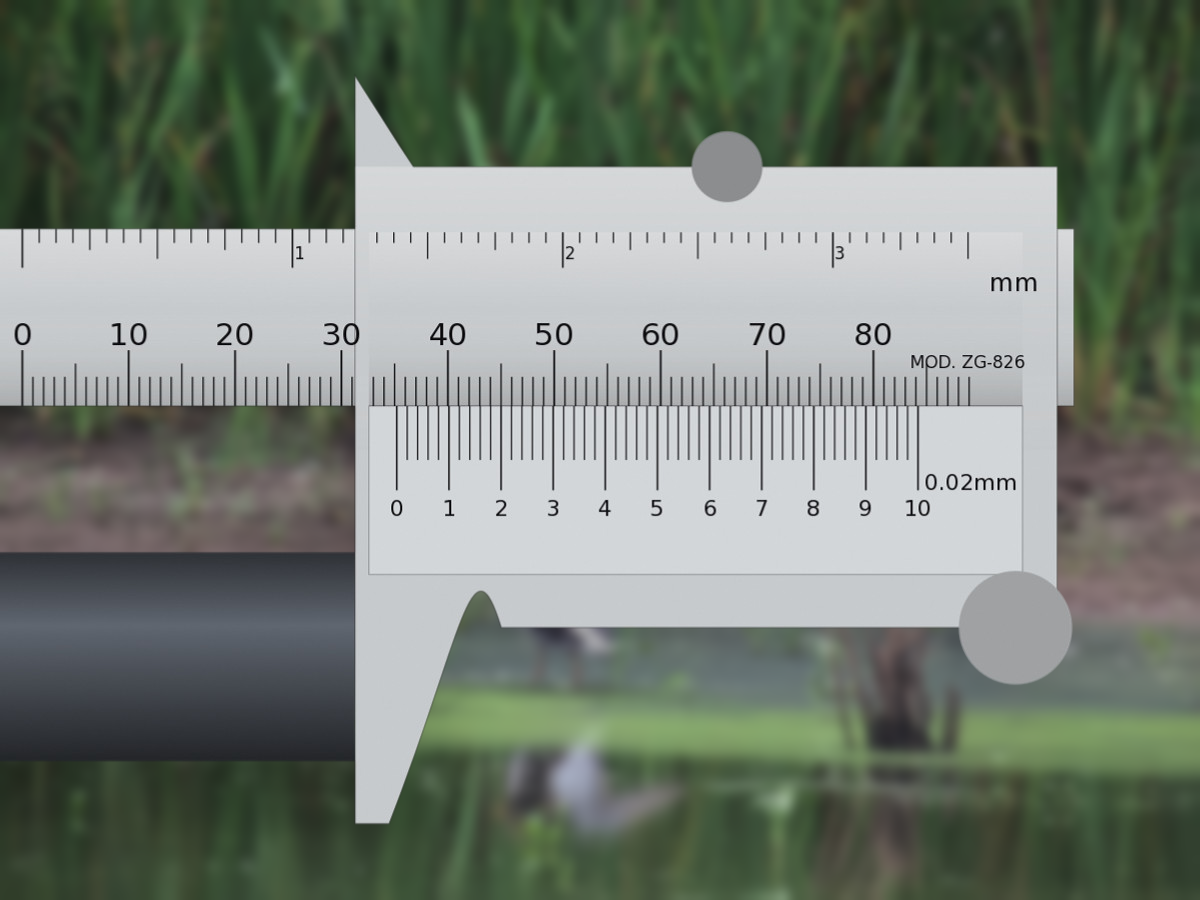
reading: {"value": 35.2, "unit": "mm"}
